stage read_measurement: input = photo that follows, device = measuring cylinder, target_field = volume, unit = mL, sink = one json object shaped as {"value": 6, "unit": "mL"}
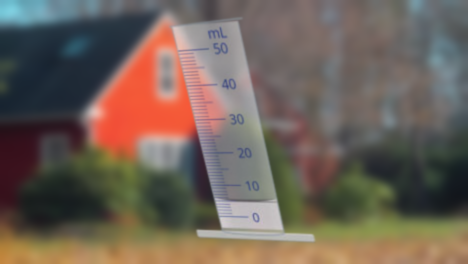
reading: {"value": 5, "unit": "mL"}
